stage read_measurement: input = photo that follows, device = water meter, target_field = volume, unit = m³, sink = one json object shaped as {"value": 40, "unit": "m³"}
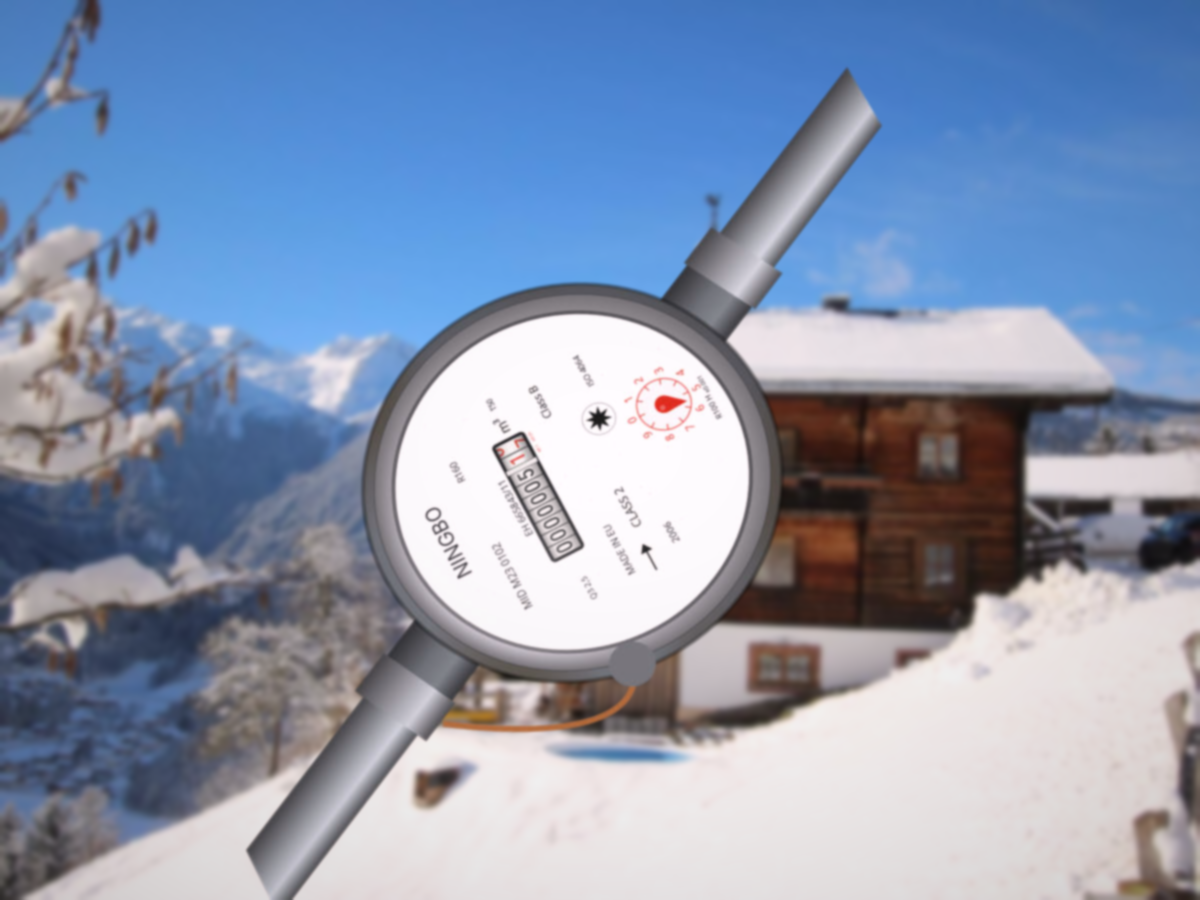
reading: {"value": 5.165, "unit": "m³"}
